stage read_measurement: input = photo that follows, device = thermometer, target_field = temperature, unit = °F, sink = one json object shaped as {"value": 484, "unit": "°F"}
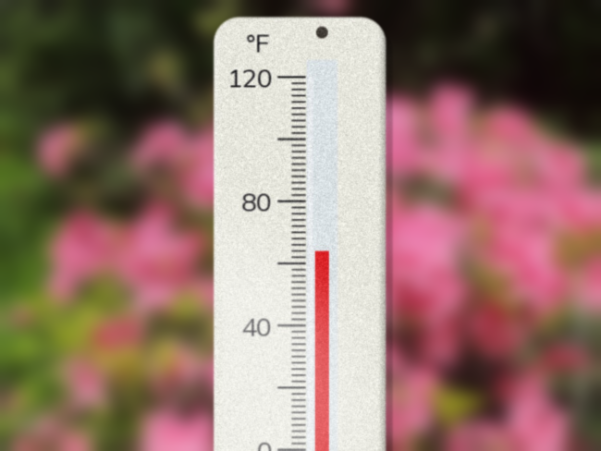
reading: {"value": 64, "unit": "°F"}
